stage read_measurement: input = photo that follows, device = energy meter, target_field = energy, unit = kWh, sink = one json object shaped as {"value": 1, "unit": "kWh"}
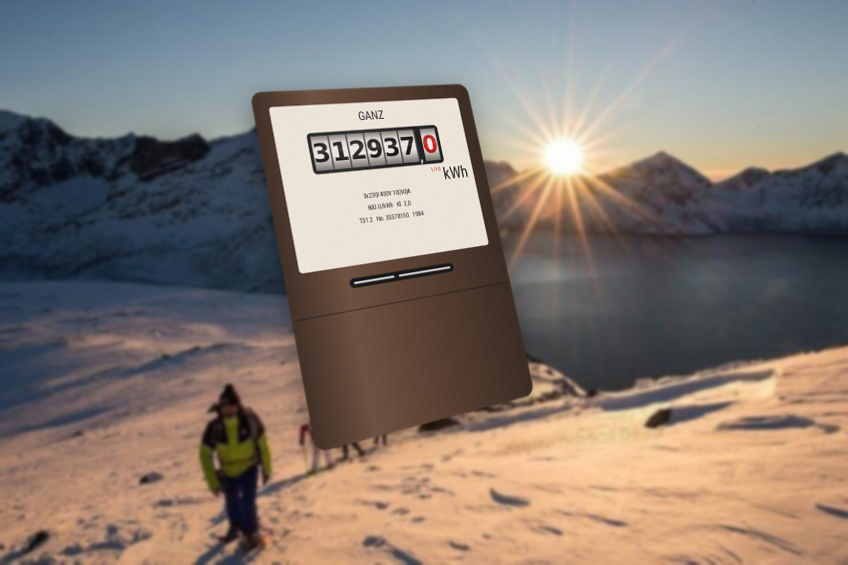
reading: {"value": 312937.0, "unit": "kWh"}
